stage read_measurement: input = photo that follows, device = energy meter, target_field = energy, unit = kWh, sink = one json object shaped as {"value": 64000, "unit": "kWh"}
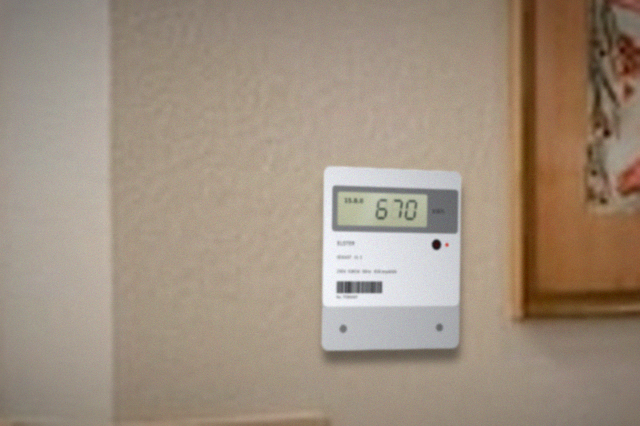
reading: {"value": 670, "unit": "kWh"}
